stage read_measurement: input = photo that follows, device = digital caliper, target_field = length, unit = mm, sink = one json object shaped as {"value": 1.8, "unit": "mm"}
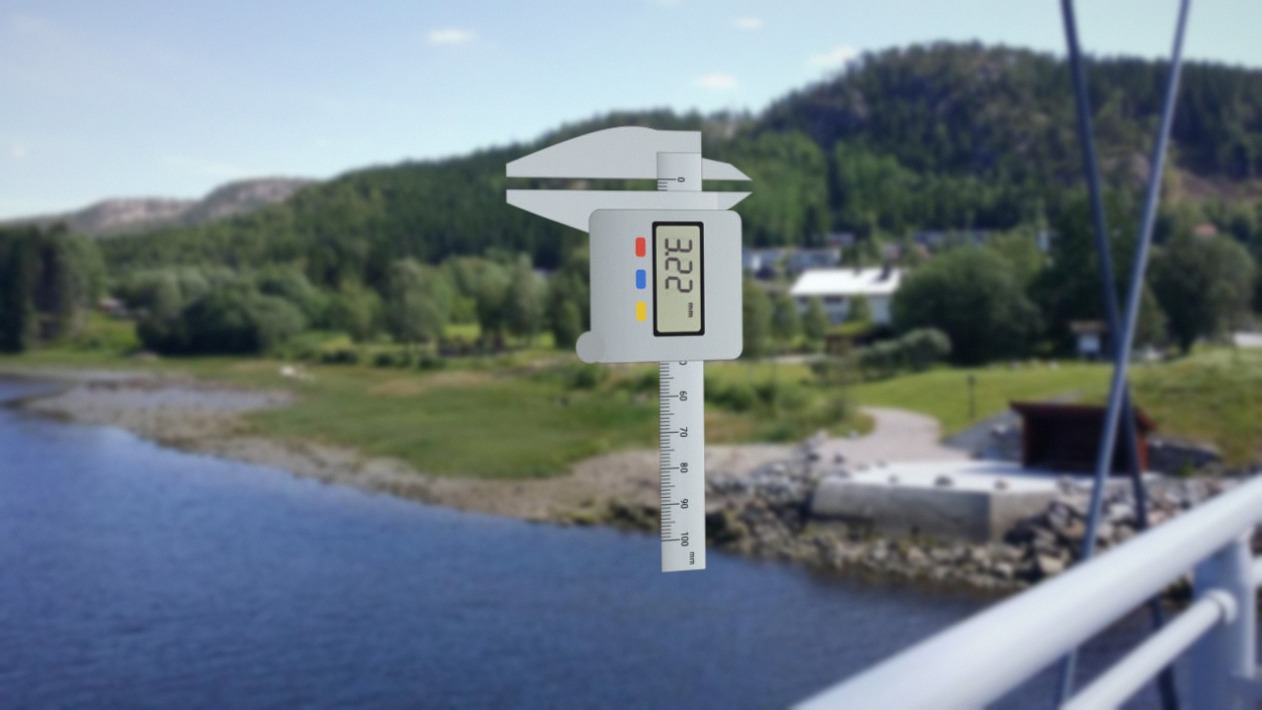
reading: {"value": 3.22, "unit": "mm"}
